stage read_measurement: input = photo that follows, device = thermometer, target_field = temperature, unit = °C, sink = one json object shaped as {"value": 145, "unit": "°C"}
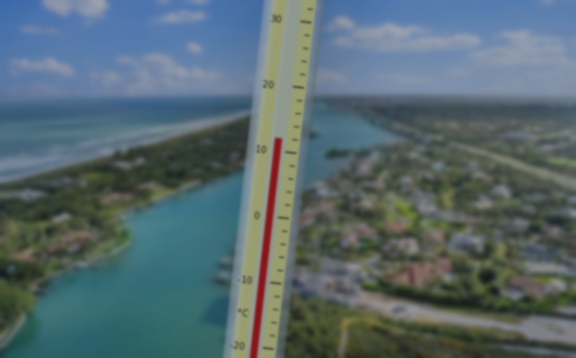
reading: {"value": 12, "unit": "°C"}
